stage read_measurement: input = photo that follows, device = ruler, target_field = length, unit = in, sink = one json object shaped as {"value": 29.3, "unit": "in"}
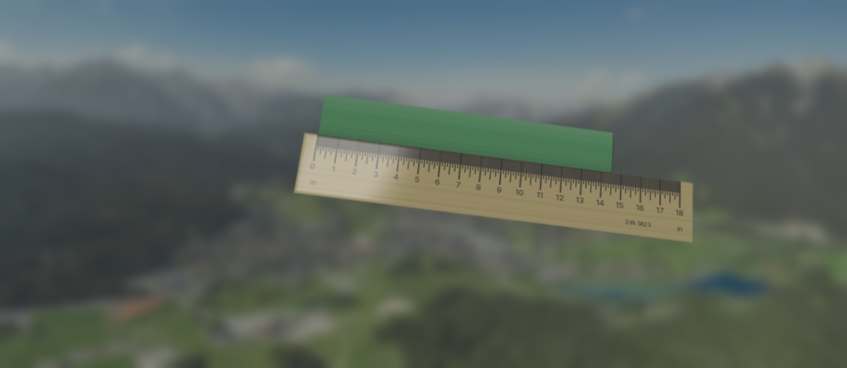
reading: {"value": 14.5, "unit": "in"}
